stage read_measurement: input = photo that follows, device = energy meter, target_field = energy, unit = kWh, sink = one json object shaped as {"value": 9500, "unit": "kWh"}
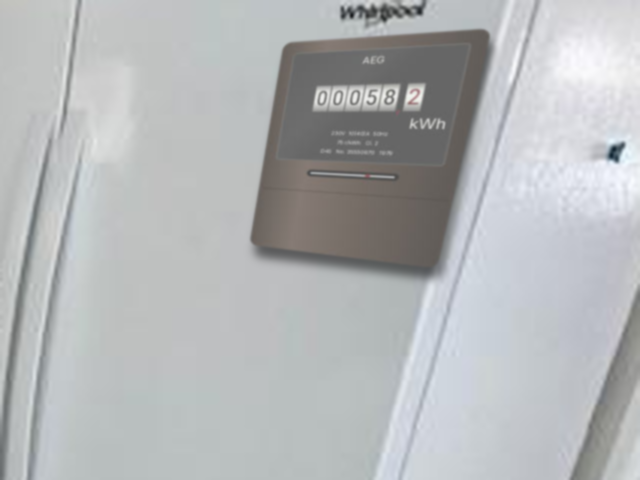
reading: {"value": 58.2, "unit": "kWh"}
